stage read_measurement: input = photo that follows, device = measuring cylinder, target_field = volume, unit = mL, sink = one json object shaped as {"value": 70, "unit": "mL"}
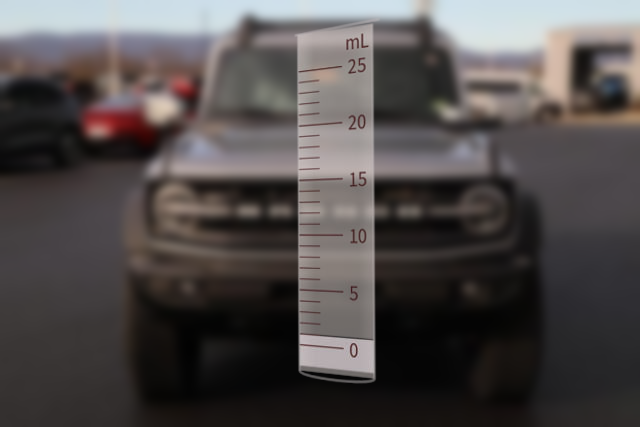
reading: {"value": 1, "unit": "mL"}
